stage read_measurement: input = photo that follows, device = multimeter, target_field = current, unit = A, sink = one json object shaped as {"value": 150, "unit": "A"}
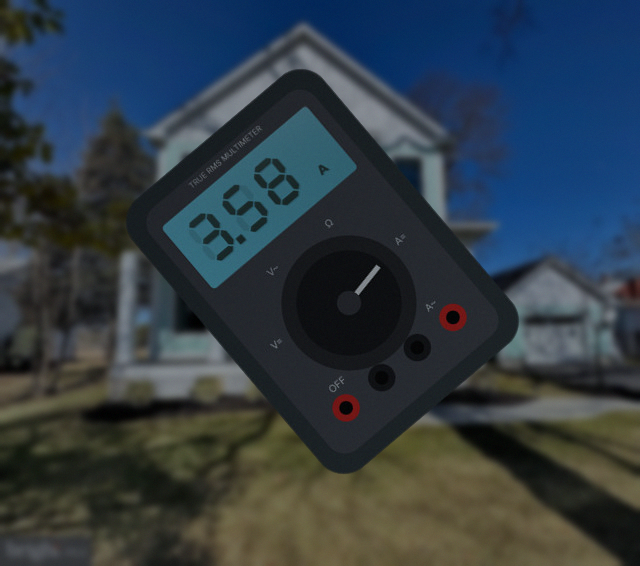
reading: {"value": 3.58, "unit": "A"}
